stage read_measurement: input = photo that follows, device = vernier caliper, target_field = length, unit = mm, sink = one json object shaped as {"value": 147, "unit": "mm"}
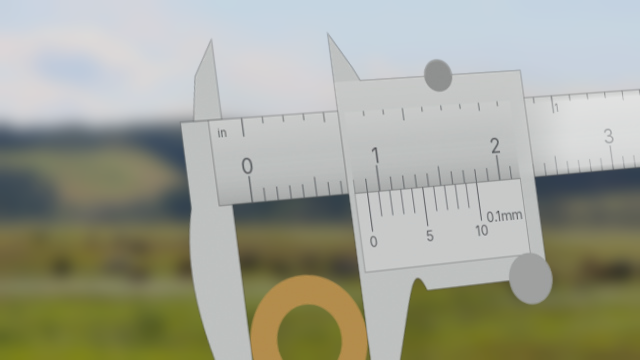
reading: {"value": 9.0, "unit": "mm"}
